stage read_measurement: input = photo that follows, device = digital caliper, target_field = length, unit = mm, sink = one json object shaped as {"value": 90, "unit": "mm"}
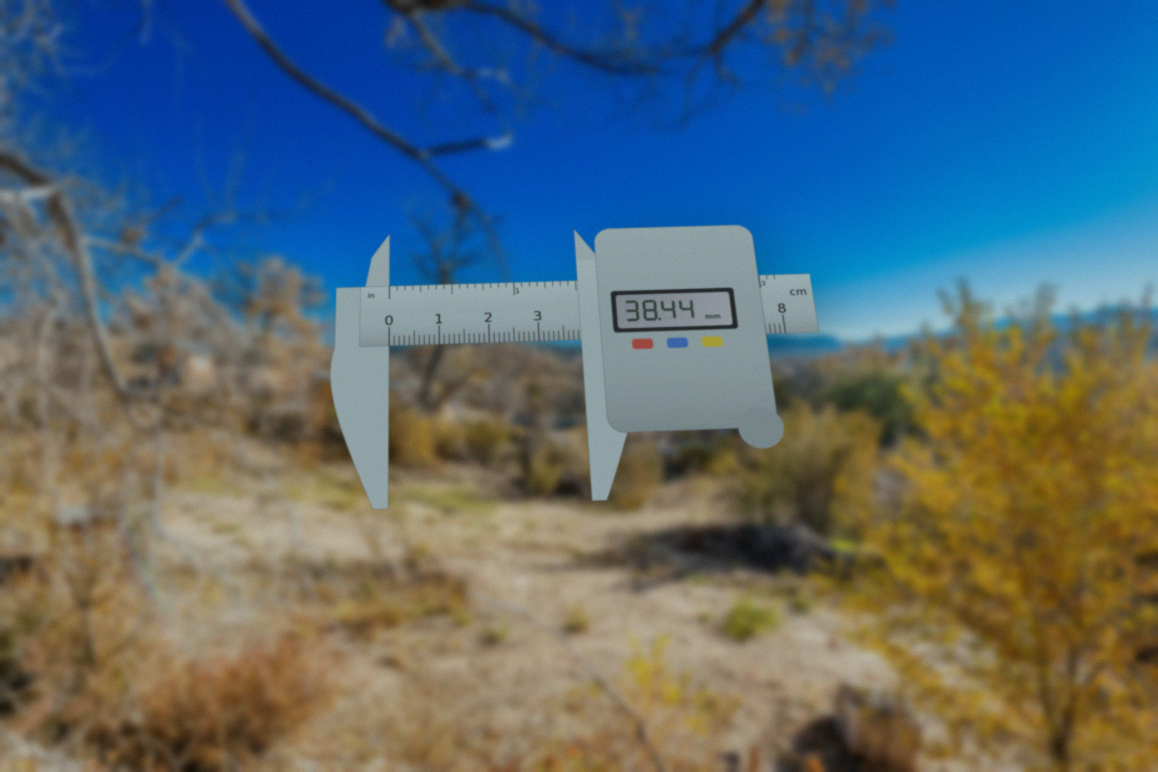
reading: {"value": 38.44, "unit": "mm"}
